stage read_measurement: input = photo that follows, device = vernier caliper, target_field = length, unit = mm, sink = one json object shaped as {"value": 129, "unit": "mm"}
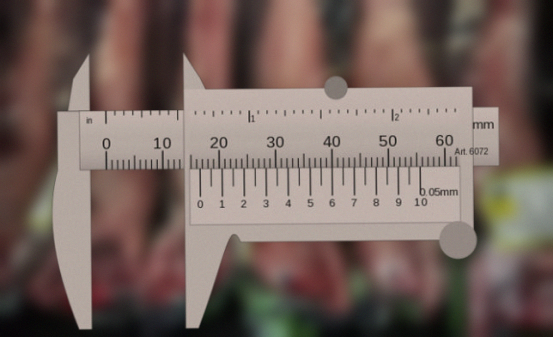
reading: {"value": 16.6, "unit": "mm"}
